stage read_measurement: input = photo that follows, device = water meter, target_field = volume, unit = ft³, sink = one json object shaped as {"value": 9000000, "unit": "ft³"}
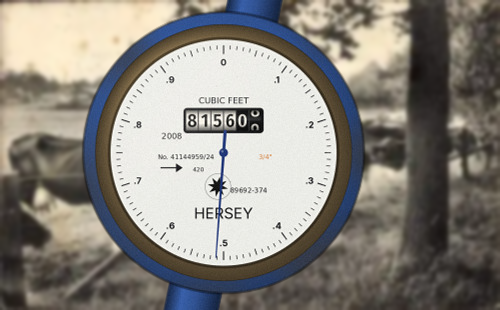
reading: {"value": 815608.51, "unit": "ft³"}
